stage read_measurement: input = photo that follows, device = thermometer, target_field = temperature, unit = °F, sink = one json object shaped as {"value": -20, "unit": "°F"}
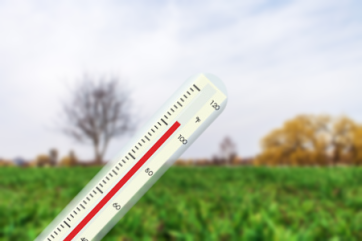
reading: {"value": 104, "unit": "°F"}
